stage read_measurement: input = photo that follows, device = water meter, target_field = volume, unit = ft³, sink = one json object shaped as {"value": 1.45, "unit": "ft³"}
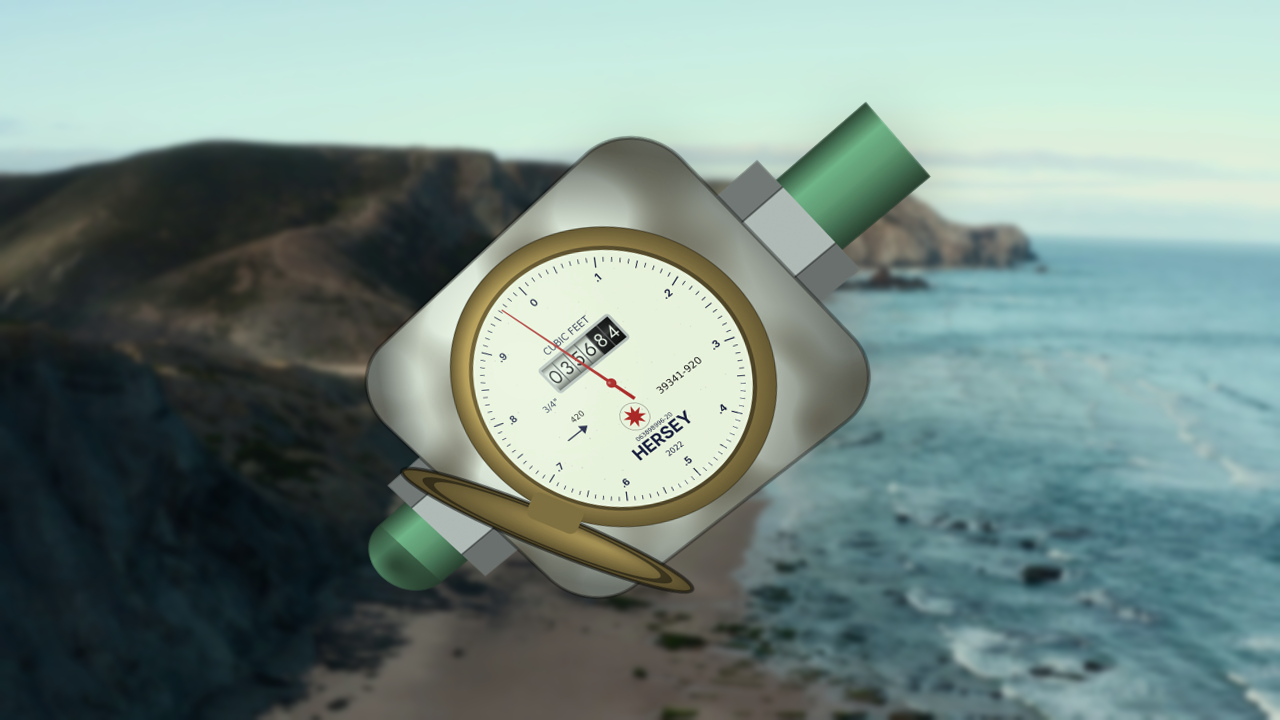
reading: {"value": 35683.96, "unit": "ft³"}
